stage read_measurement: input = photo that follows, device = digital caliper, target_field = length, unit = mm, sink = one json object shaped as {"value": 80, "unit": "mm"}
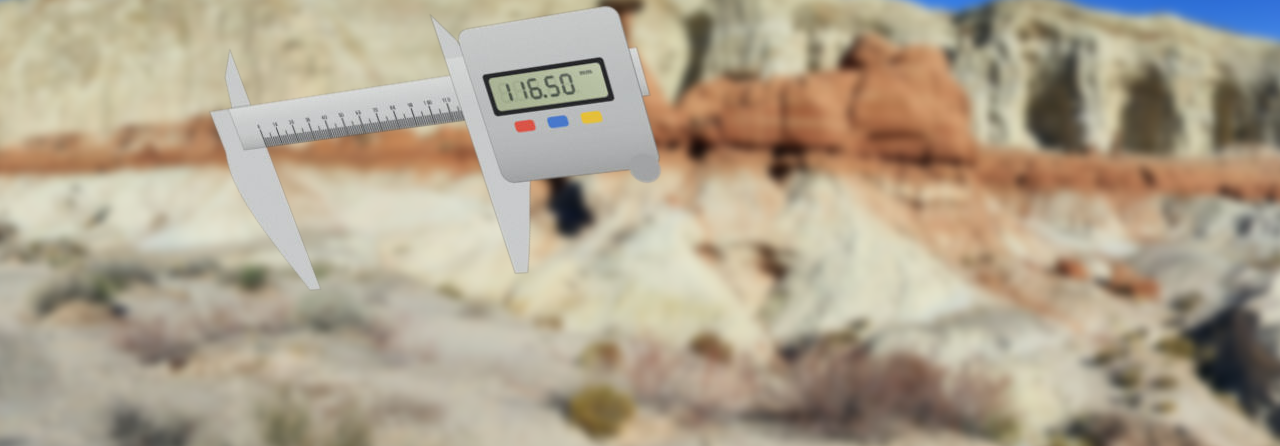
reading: {"value": 116.50, "unit": "mm"}
